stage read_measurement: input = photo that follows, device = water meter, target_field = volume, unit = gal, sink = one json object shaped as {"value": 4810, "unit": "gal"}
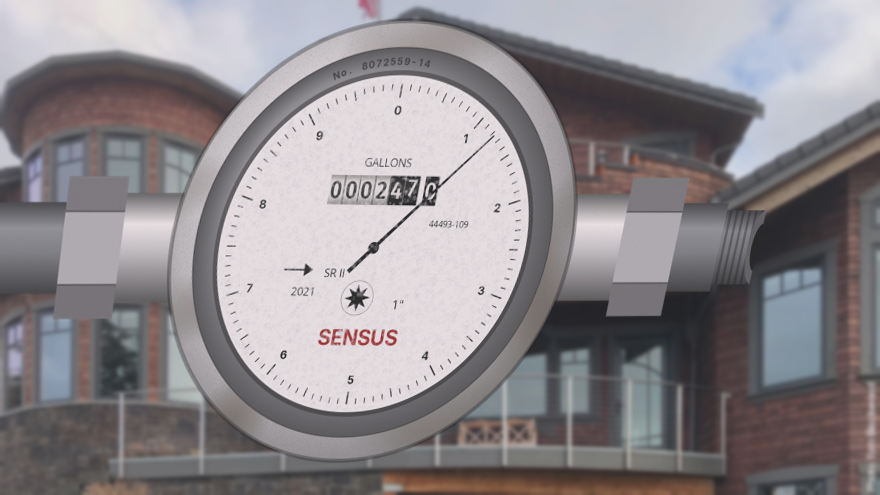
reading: {"value": 2471.2, "unit": "gal"}
